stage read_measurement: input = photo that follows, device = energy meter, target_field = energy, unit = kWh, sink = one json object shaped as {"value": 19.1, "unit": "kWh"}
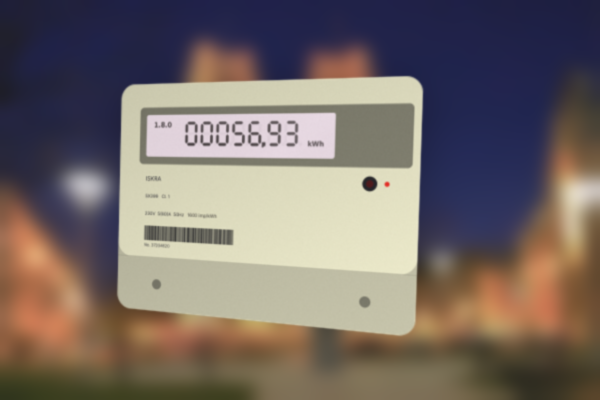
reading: {"value": 56.93, "unit": "kWh"}
